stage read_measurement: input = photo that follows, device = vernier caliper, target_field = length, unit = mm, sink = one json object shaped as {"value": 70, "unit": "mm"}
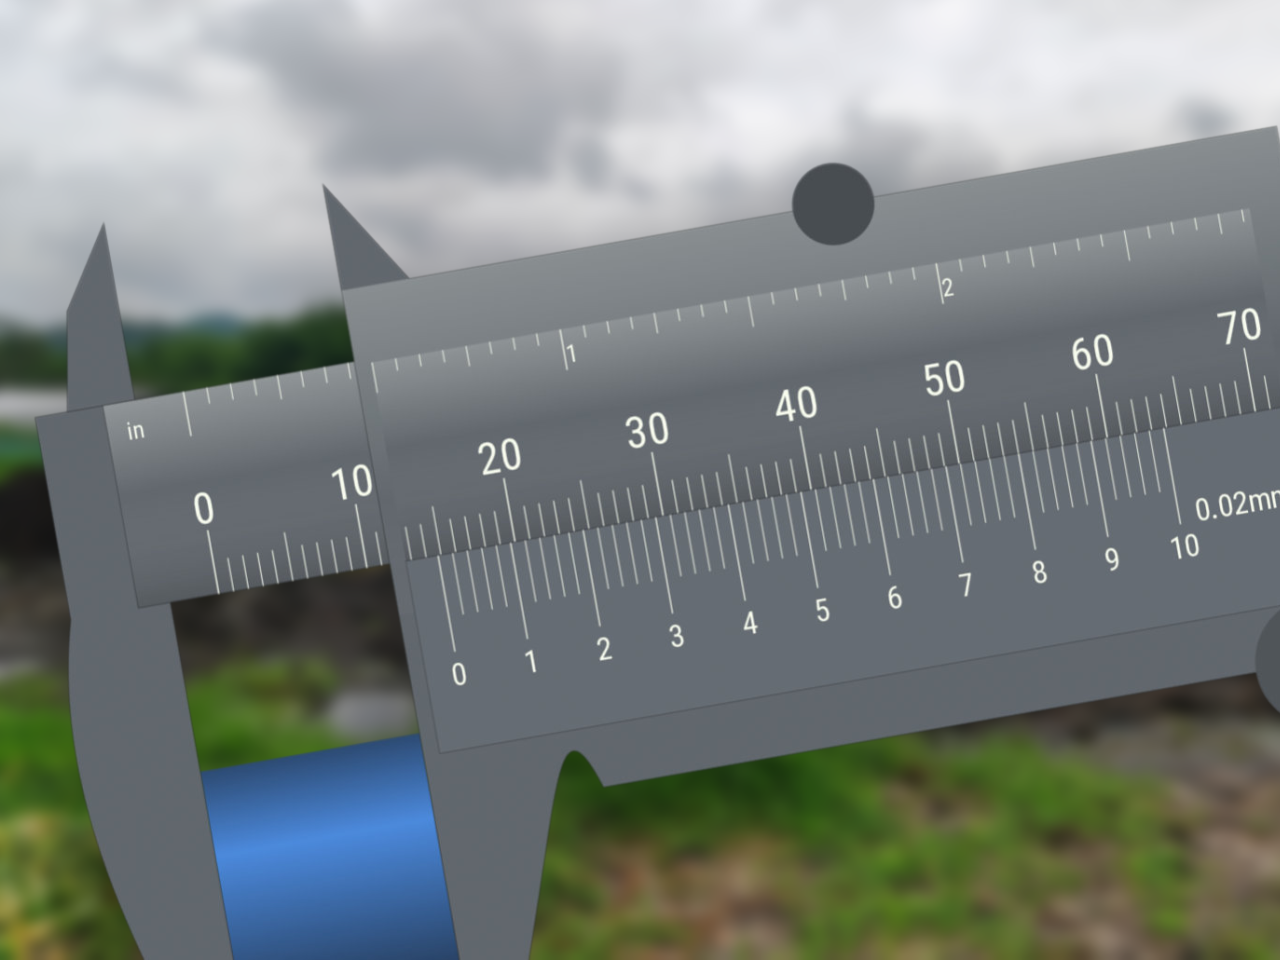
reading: {"value": 14.8, "unit": "mm"}
